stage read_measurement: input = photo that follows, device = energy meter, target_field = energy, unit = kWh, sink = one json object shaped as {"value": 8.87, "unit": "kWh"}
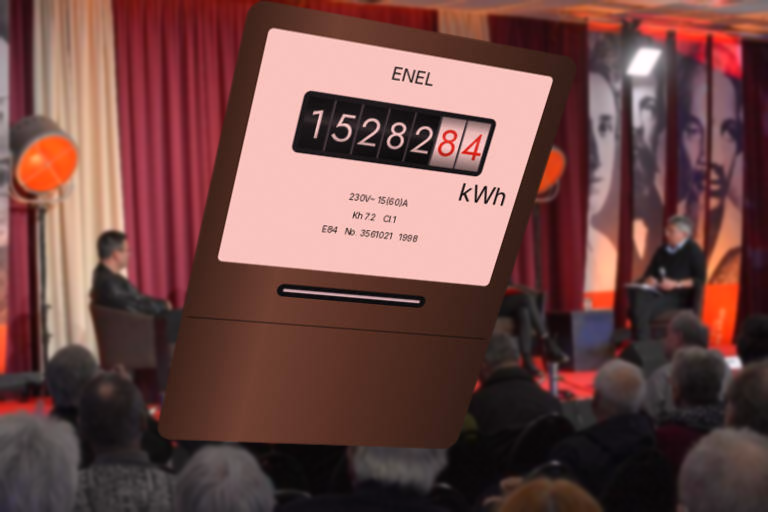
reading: {"value": 15282.84, "unit": "kWh"}
